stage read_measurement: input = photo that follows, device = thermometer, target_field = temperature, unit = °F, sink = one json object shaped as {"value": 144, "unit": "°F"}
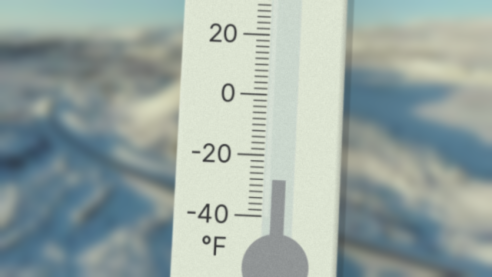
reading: {"value": -28, "unit": "°F"}
